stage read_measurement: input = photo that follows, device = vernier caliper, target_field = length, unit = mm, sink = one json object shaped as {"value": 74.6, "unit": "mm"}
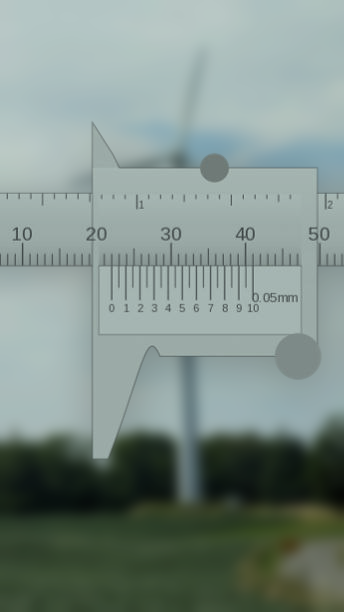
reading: {"value": 22.0, "unit": "mm"}
